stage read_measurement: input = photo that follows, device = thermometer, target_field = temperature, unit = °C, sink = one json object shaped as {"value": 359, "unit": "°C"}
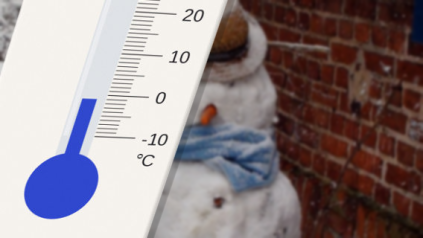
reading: {"value": -1, "unit": "°C"}
